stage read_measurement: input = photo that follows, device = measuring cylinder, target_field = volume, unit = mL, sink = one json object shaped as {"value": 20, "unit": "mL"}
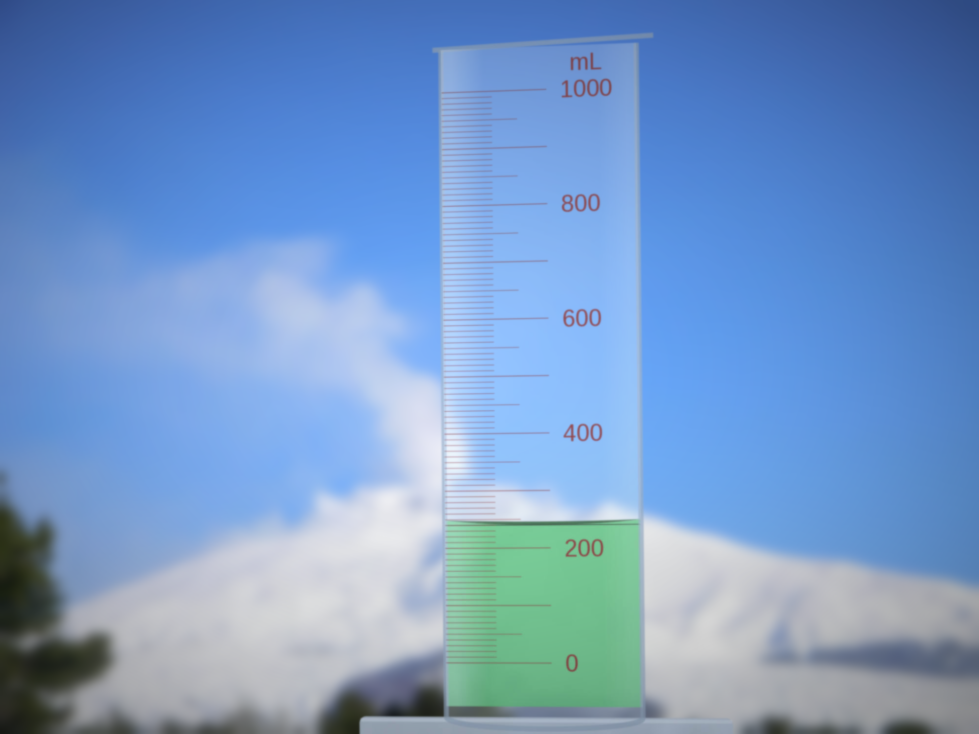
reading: {"value": 240, "unit": "mL"}
